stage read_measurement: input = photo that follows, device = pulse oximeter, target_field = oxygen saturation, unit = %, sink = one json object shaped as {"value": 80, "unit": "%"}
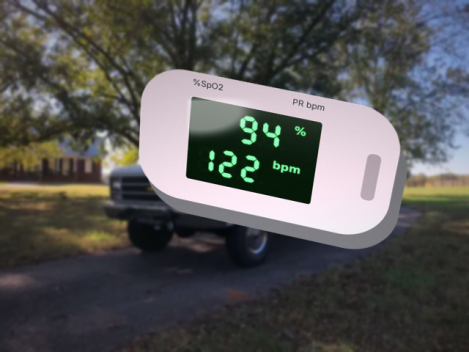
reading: {"value": 94, "unit": "%"}
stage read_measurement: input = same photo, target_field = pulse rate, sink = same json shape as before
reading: {"value": 122, "unit": "bpm"}
